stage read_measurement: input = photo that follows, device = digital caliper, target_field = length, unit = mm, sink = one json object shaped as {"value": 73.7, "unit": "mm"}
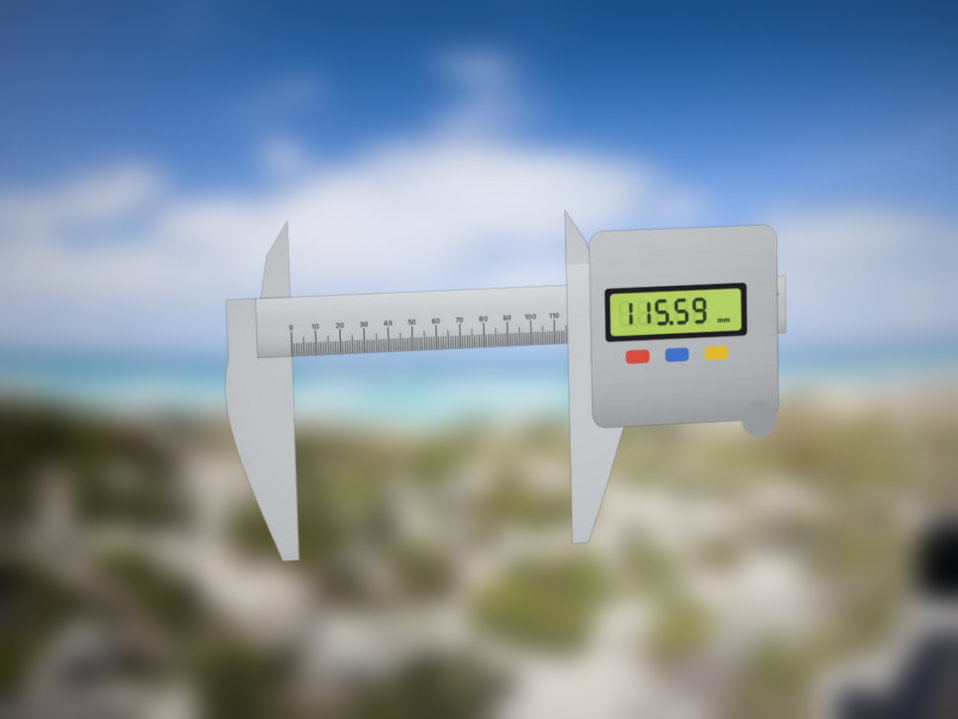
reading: {"value": 115.59, "unit": "mm"}
